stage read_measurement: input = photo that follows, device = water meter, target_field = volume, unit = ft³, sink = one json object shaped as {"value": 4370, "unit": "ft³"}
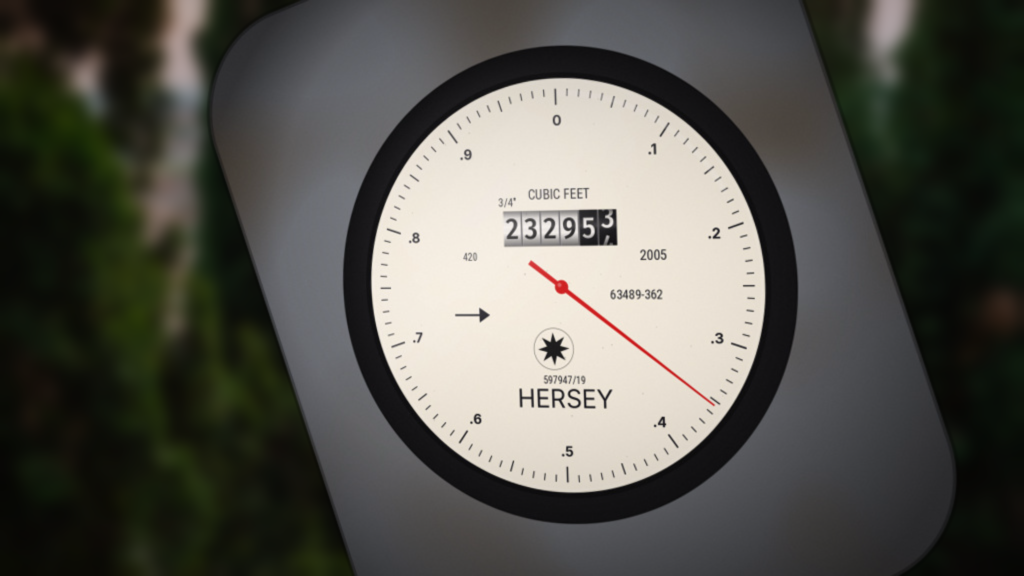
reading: {"value": 232953.35, "unit": "ft³"}
